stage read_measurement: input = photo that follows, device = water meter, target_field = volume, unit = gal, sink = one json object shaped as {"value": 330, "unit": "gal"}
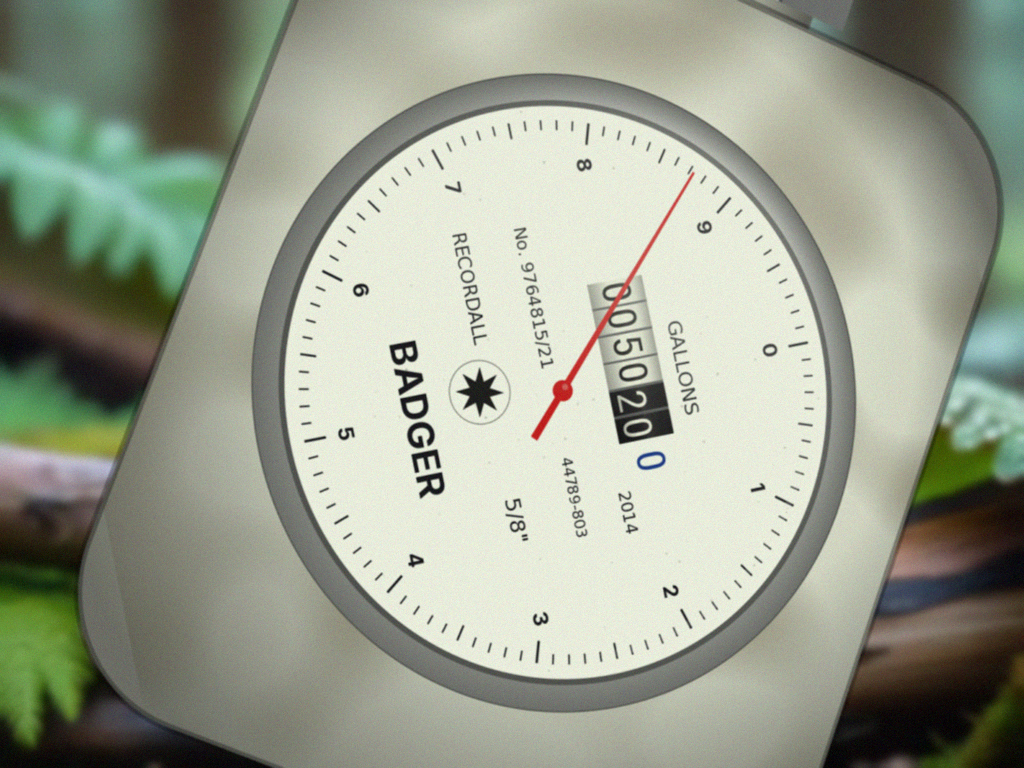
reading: {"value": 50198.7, "unit": "gal"}
